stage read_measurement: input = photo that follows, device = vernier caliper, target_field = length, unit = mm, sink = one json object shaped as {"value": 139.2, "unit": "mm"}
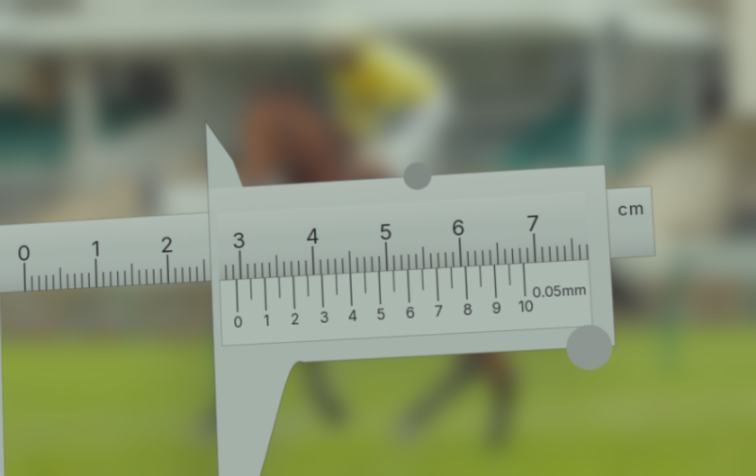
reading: {"value": 29.4, "unit": "mm"}
